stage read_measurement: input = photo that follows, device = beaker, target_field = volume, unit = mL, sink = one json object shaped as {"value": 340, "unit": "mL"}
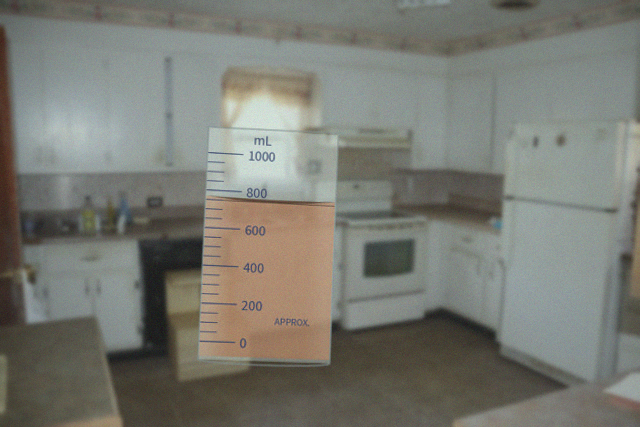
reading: {"value": 750, "unit": "mL"}
